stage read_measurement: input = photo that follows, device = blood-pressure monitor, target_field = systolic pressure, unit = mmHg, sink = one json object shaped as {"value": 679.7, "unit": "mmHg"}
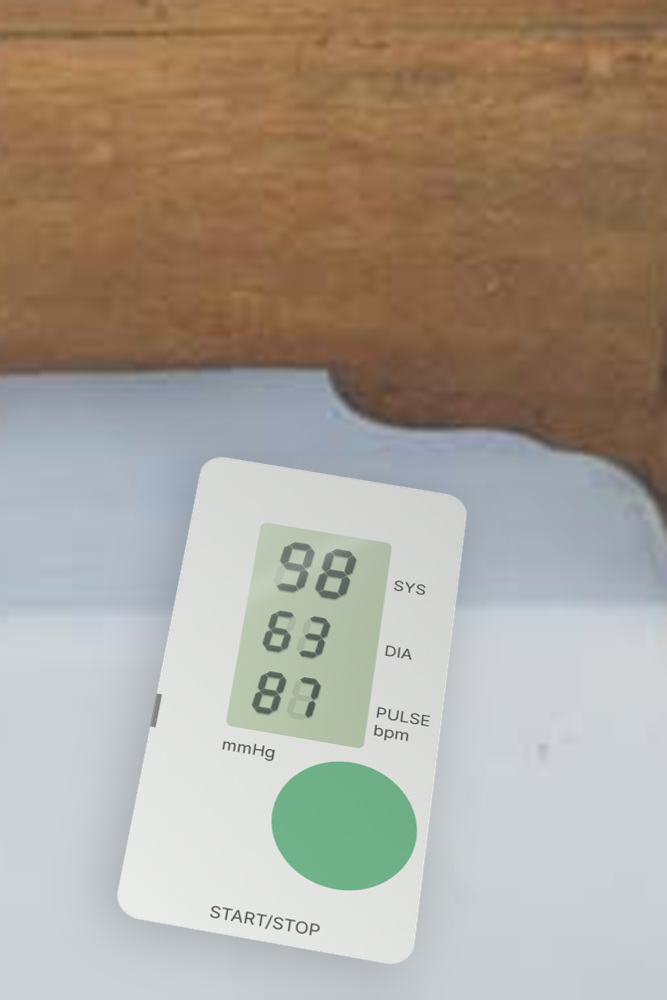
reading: {"value": 98, "unit": "mmHg"}
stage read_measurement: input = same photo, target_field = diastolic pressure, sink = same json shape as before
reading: {"value": 63, "unit": "mmHg"}
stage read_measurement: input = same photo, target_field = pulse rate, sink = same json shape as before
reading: {"value": 87, "unit": "bpm"}
